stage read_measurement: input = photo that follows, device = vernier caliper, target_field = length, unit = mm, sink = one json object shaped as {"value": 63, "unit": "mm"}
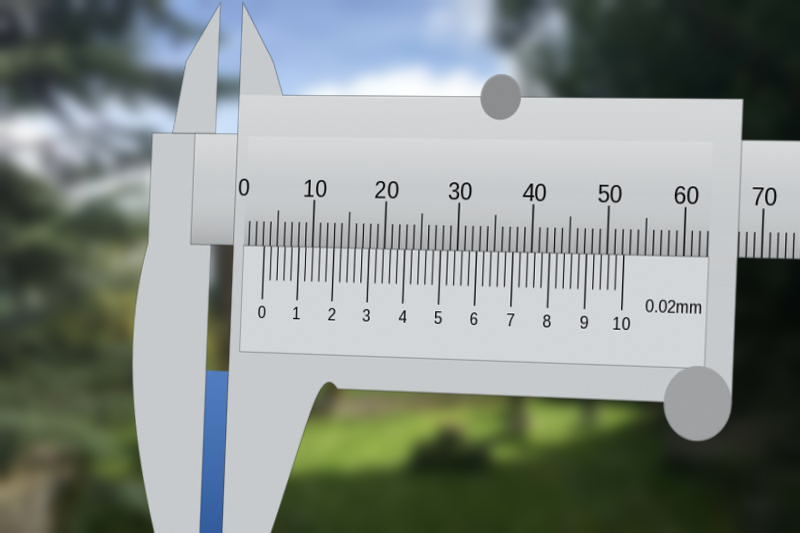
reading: {"value": 3.2, "unit": "mm"}
